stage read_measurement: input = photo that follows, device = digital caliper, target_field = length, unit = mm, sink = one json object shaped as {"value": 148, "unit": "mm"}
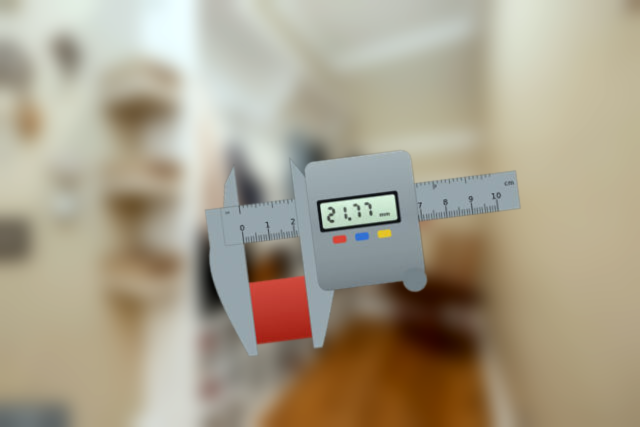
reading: {"value": 21.77, "unit": "mm"}
